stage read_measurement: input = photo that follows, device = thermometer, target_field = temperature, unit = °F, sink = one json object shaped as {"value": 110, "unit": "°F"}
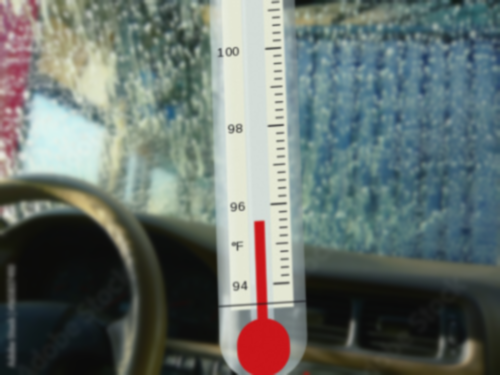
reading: {"value": 95.6, "unit": "°F"}
